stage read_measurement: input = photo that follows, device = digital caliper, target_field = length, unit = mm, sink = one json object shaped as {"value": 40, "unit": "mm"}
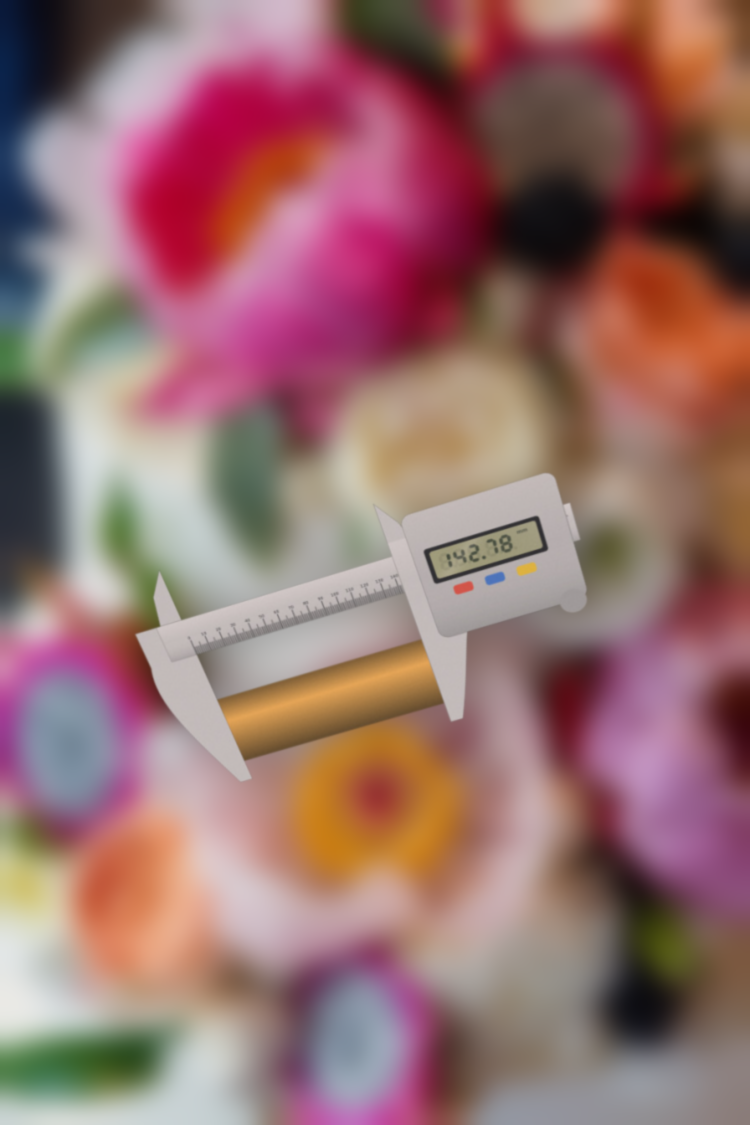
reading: {"value": 142.78, "unit": "mm"}
